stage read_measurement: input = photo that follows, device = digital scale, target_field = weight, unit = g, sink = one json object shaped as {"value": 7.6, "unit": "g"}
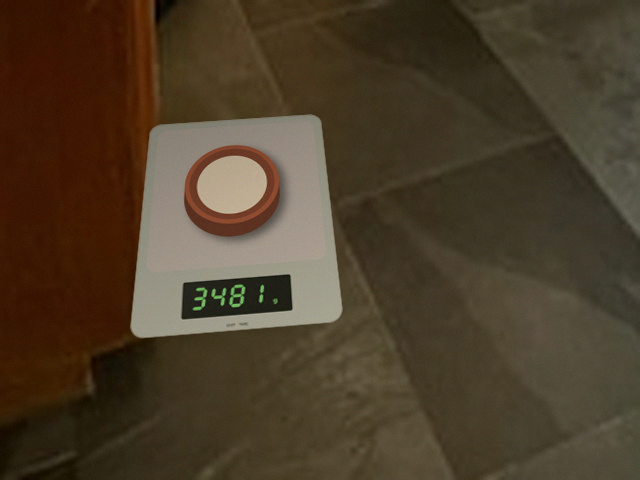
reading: {"value": 3481, "unit": "g"}
